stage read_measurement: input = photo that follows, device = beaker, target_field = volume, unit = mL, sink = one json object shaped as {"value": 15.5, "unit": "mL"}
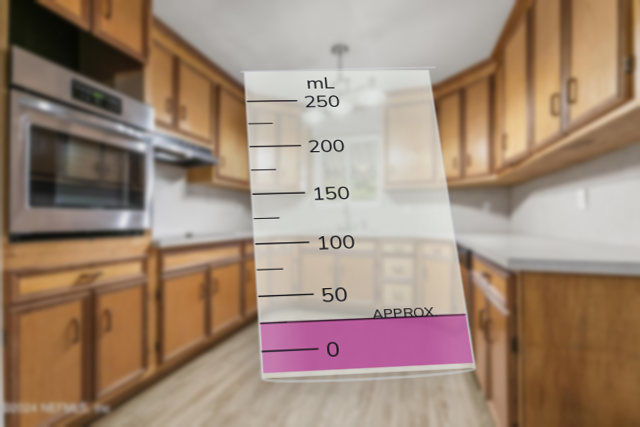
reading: {"value": 25, "unit": "mL"}
